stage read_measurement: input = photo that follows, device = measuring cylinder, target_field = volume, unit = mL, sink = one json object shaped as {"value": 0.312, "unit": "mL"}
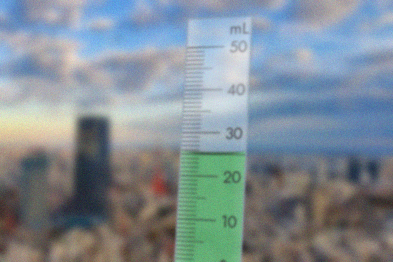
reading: {"value": 25, "unit": "mL"}
